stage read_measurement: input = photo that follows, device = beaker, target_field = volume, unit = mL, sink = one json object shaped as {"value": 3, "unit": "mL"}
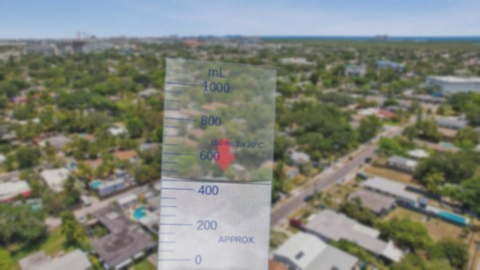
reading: {"value": 450, "unit": "mL"}
